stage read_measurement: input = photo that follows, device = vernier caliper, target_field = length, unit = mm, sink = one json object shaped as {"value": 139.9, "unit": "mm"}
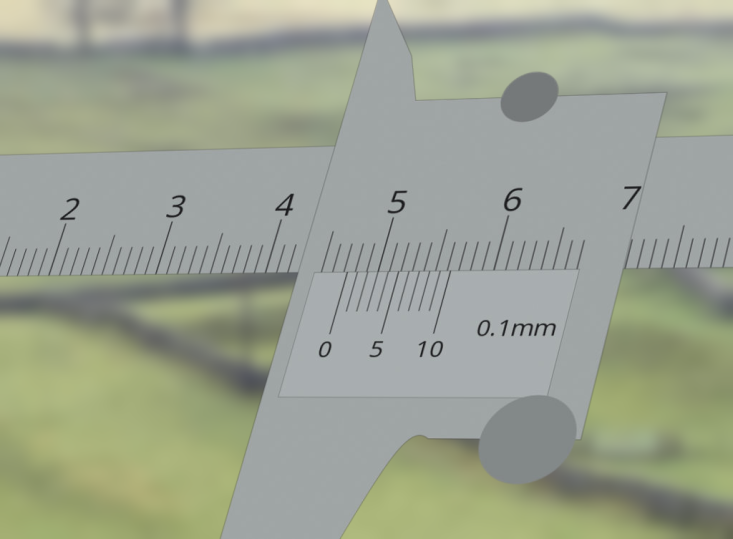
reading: {"value": 47.3, "unit": "mm"}
